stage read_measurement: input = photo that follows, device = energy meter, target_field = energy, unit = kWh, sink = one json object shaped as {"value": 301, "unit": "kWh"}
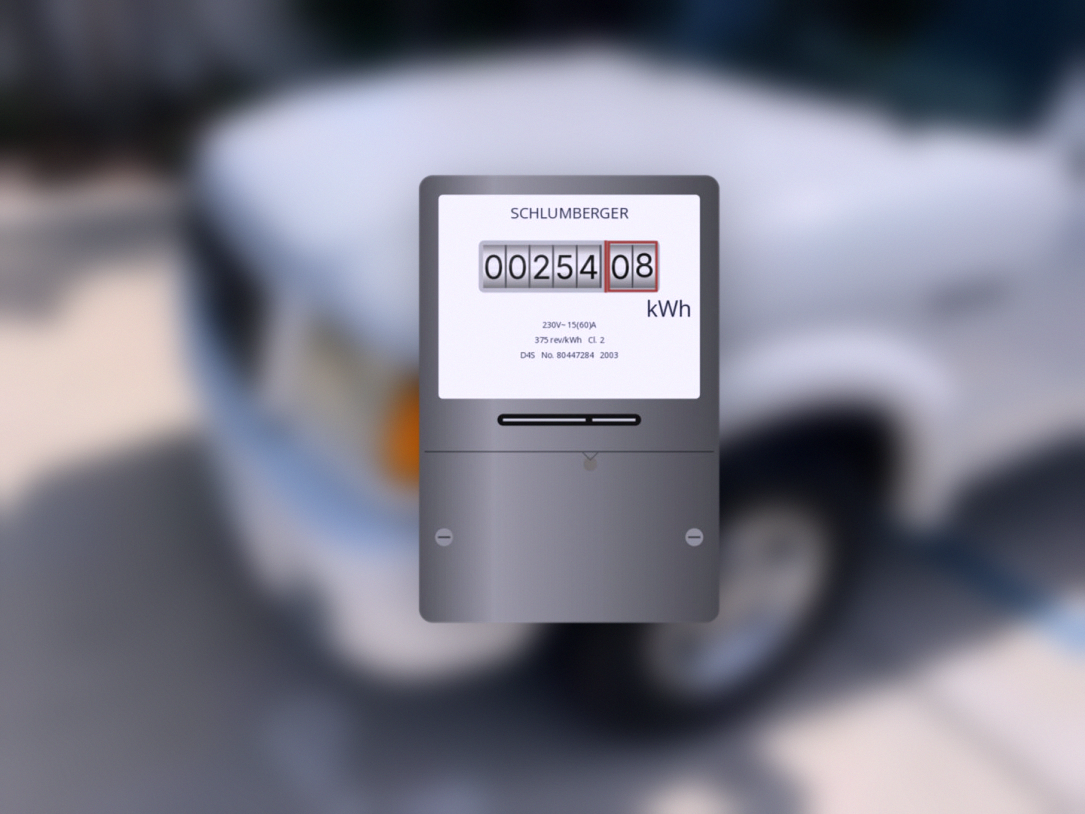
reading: {"value": 254.08, "unit": "kWh"}
